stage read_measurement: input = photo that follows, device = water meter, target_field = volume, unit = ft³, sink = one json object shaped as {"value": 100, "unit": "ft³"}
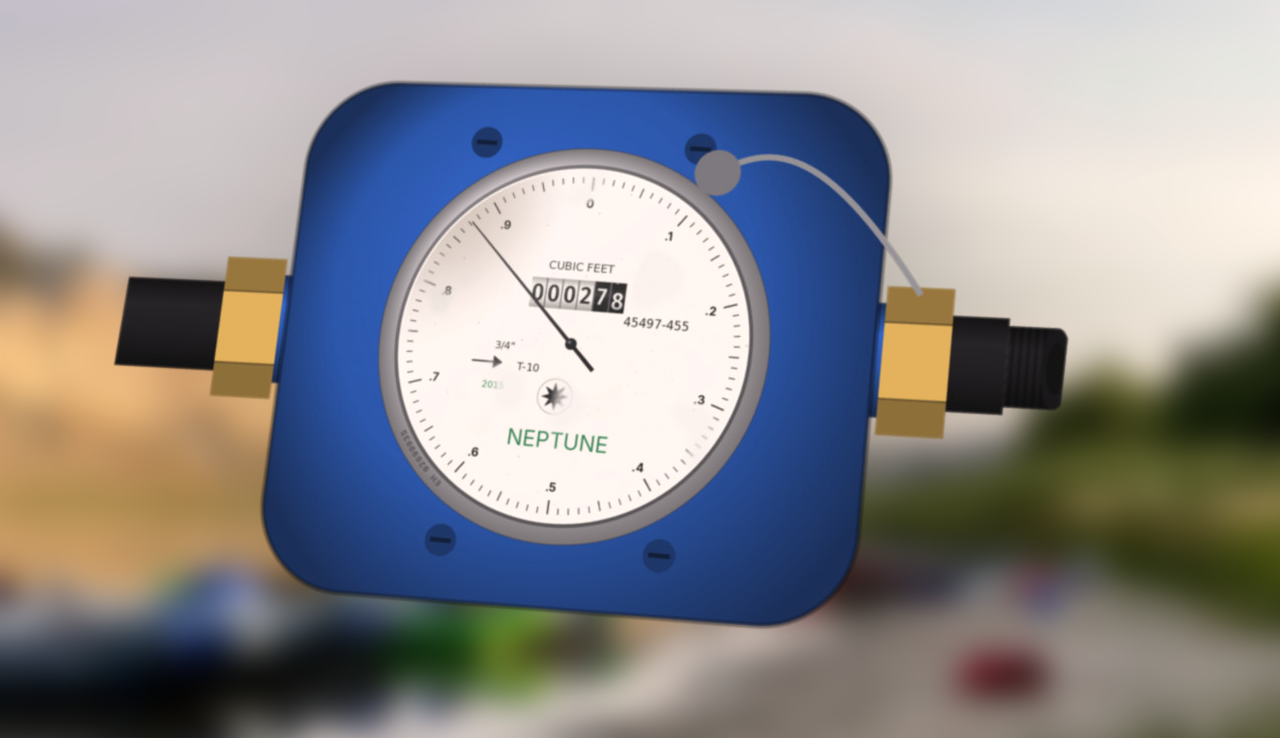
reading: {"value": 277.87, "unit": "ft³"}
